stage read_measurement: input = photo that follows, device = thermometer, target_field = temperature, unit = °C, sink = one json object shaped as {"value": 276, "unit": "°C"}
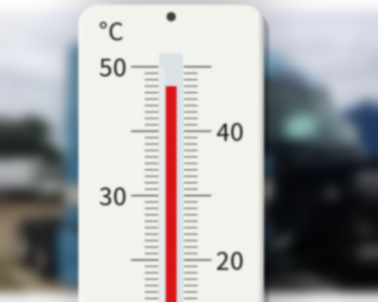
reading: {"value": 47, "unit": "°C"}
